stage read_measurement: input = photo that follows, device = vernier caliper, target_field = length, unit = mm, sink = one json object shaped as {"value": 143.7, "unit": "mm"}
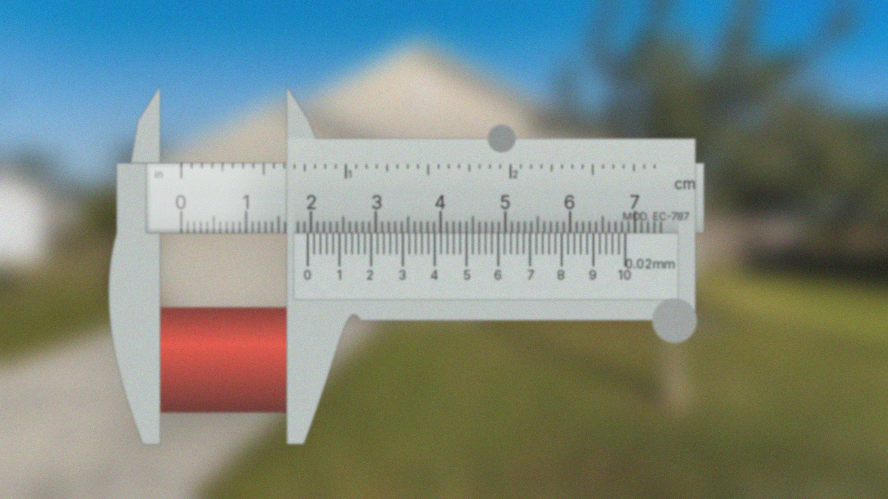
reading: {"value": 19.5, "unit": "mm"}
